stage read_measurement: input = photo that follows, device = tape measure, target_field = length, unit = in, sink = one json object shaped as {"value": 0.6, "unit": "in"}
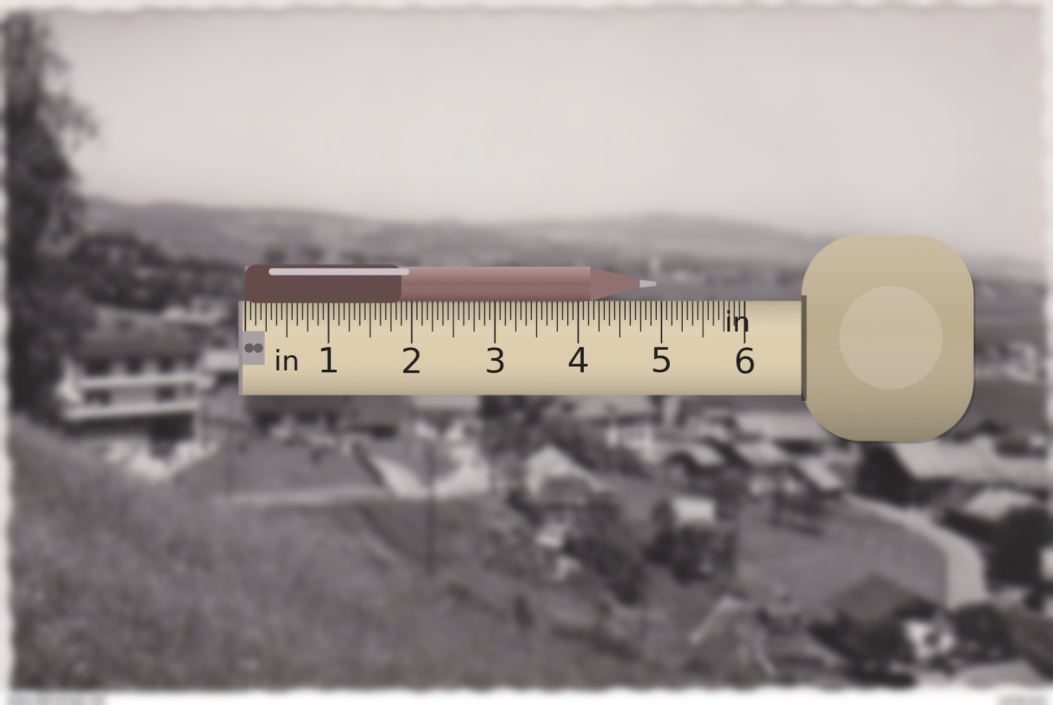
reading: {"value": 4.9375, "unit": "in"}
